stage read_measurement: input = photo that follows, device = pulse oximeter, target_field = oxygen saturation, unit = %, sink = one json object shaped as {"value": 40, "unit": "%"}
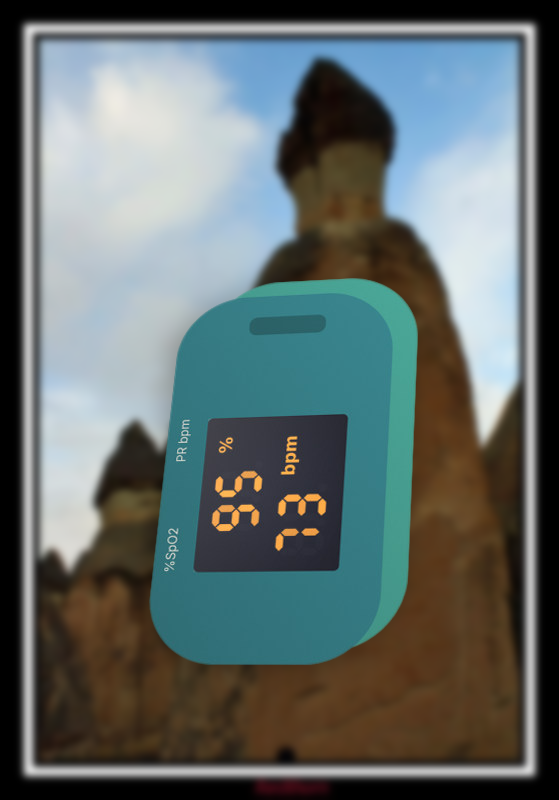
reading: {"value": 95, "unit": "%"}
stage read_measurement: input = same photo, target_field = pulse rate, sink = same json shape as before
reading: {"value": 73, "unit": "bpm"}
